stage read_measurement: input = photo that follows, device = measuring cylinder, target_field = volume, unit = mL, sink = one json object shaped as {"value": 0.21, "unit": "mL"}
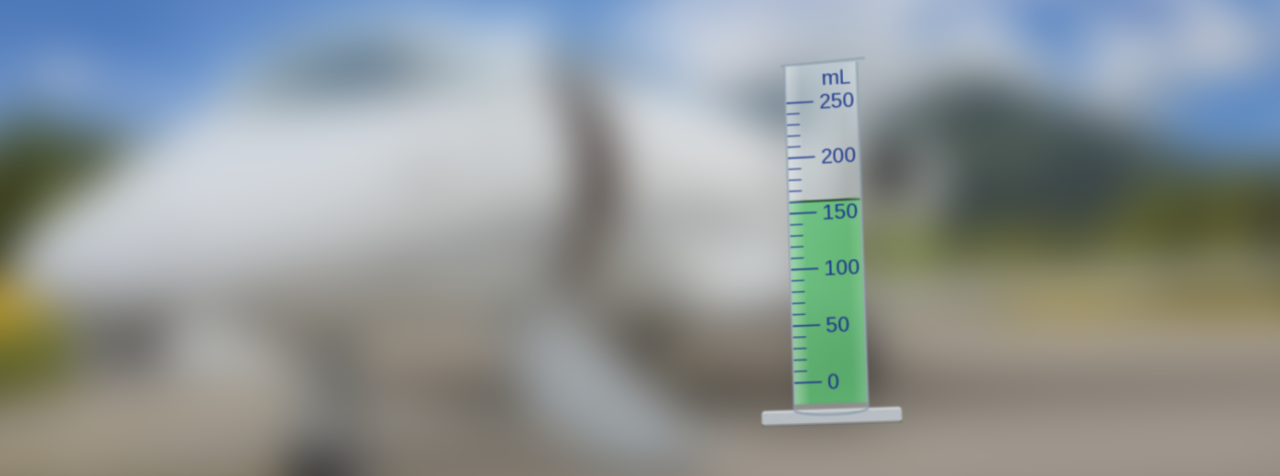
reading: {"value": 160, "unit": "mL"}
